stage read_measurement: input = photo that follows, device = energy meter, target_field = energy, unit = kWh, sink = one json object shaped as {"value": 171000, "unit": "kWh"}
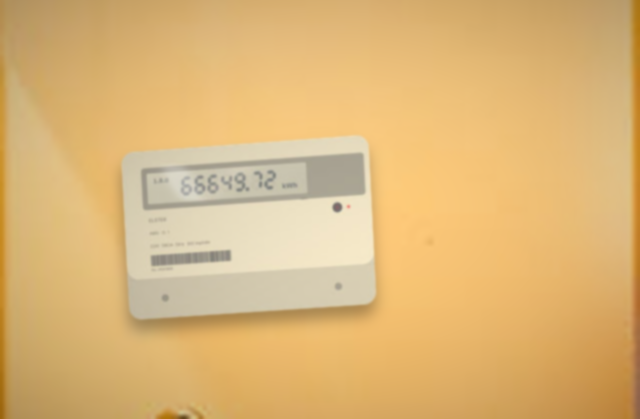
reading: {"value": 66649.72, "unit": "kWh"}
